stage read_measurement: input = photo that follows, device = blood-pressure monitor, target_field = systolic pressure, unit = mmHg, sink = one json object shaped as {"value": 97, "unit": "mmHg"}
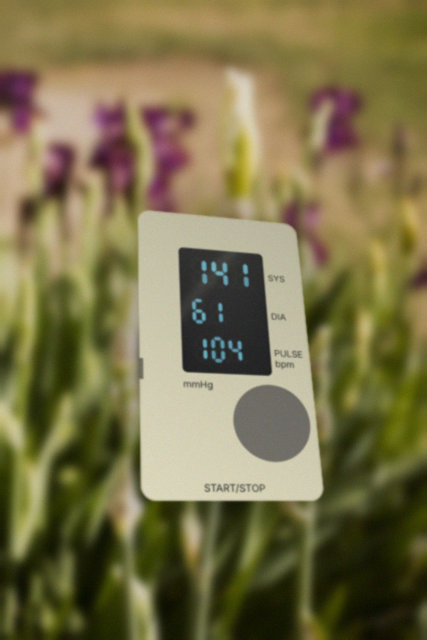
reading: {"value": 141, "unit": "mmHg"}
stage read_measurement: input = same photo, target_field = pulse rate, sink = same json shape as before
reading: {"value": 104, "unit": "bpm"}
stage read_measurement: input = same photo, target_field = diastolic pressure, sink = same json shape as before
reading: {"value": 61, "unit": "mmHg"}
